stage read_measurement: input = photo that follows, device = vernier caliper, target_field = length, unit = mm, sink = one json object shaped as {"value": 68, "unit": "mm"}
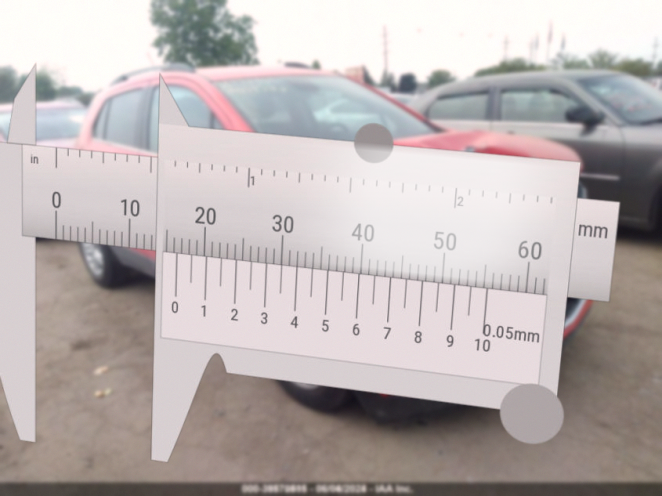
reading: {"value": 16.4, "unit": "mm"}
